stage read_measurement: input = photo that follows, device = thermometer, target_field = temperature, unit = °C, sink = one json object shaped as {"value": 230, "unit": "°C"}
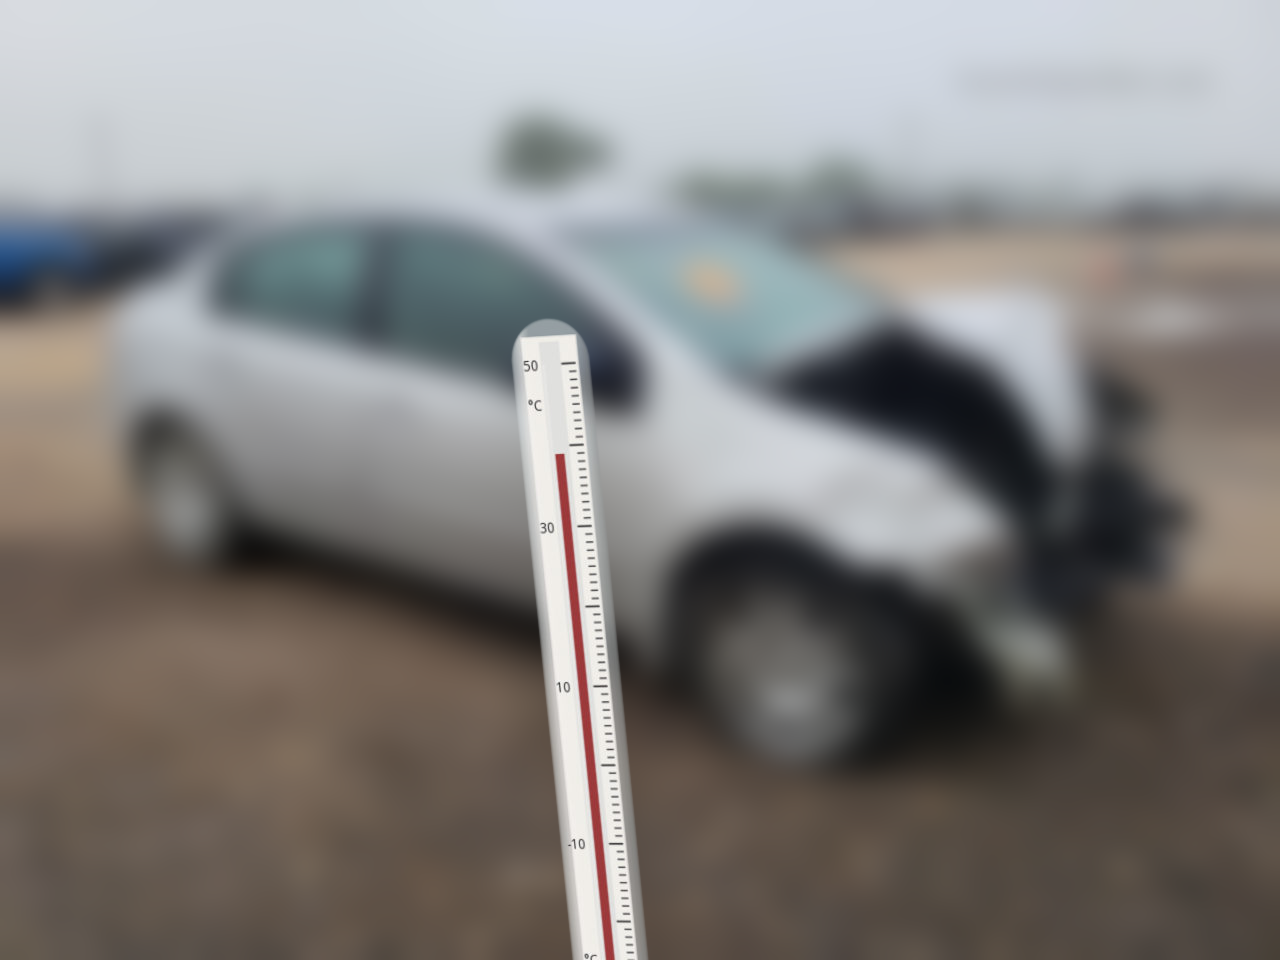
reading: {"value": 39, "unit": "°C"}
